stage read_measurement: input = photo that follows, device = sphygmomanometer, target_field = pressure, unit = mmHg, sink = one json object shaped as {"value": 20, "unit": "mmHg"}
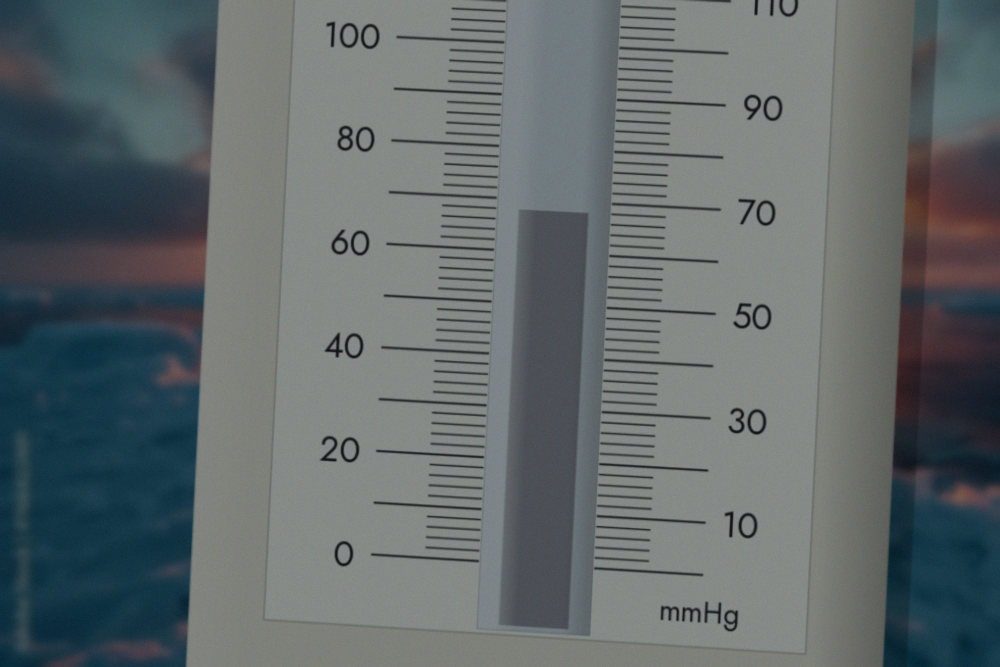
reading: {"value": 68, "unit": "mmHg"}
